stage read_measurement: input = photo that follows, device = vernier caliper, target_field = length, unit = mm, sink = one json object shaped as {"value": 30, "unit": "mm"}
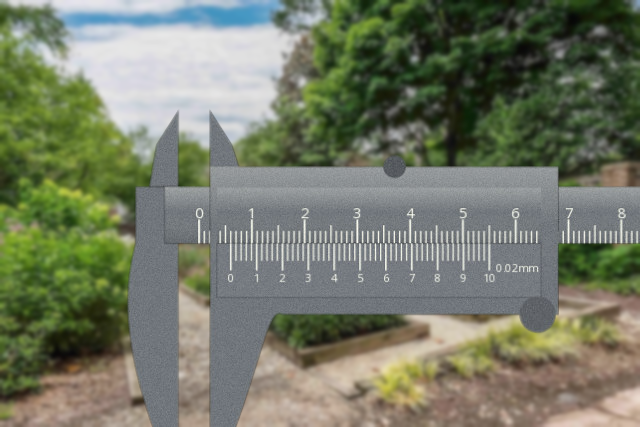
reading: {"value": 6.0, "unit": "mm"}
